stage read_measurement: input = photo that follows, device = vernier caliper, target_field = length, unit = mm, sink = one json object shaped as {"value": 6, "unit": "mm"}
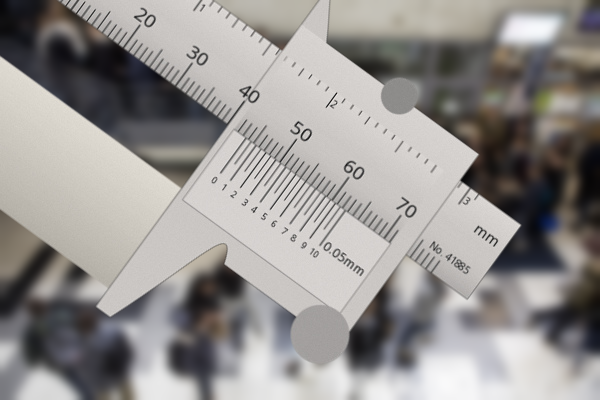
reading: {"value": 43.6, "unit": "mm"}
